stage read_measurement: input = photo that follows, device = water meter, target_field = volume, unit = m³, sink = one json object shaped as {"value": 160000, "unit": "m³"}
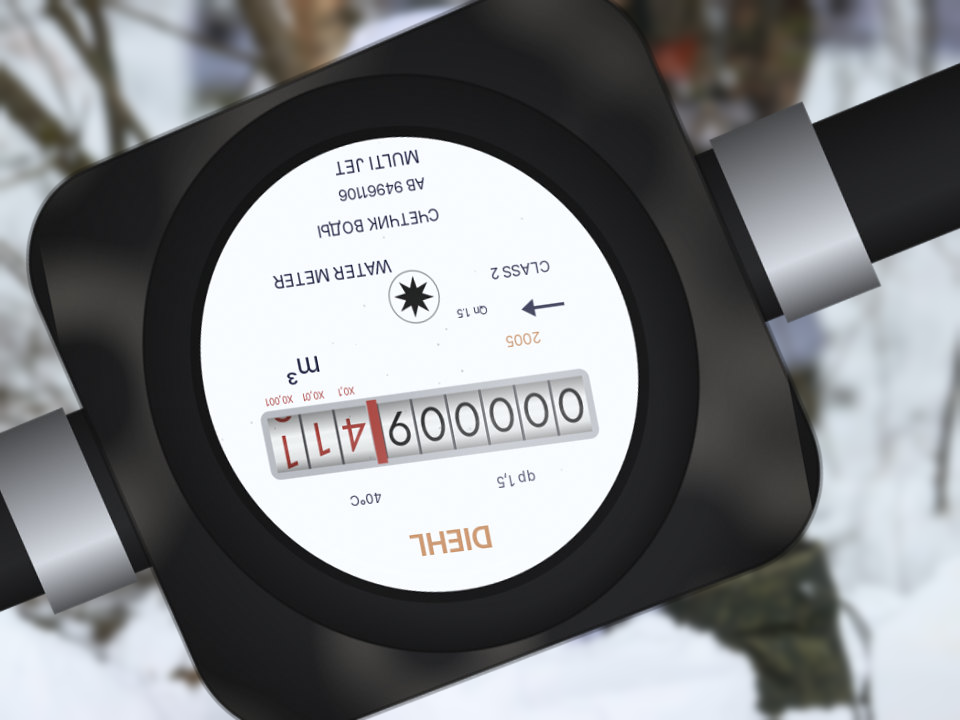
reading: {"value": 9.411, "unit": "m³"}
